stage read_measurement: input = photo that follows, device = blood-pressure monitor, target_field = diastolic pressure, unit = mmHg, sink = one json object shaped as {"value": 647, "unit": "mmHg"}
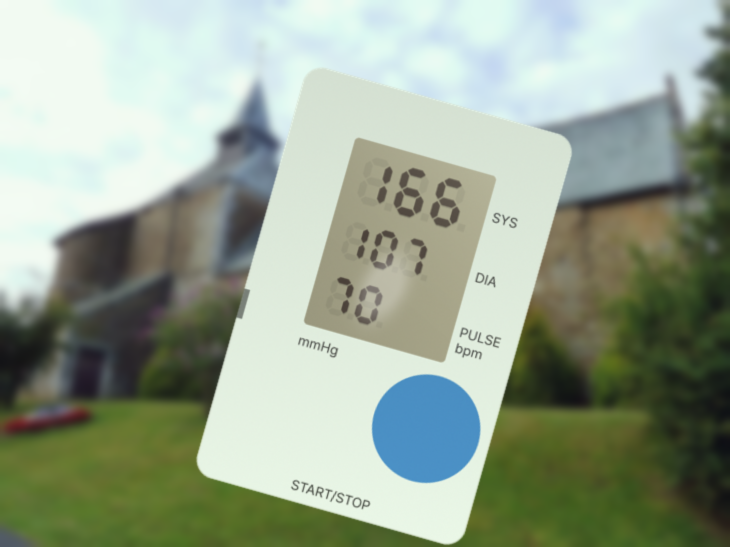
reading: {"value": 107, "unit": "mmHg"}
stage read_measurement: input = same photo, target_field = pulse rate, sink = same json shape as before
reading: {"value": 70, "unit": "bpm"}
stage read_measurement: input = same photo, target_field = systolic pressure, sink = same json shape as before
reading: {"value": 166, "unit": "mmHg"}
